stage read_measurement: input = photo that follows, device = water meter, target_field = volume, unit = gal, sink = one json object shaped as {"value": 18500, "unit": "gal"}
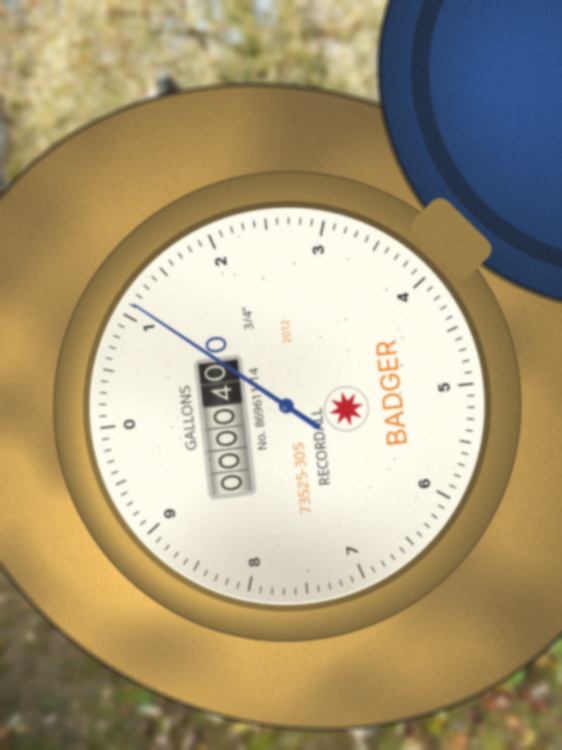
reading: {"value": 401.1, "unit": "gal"}
